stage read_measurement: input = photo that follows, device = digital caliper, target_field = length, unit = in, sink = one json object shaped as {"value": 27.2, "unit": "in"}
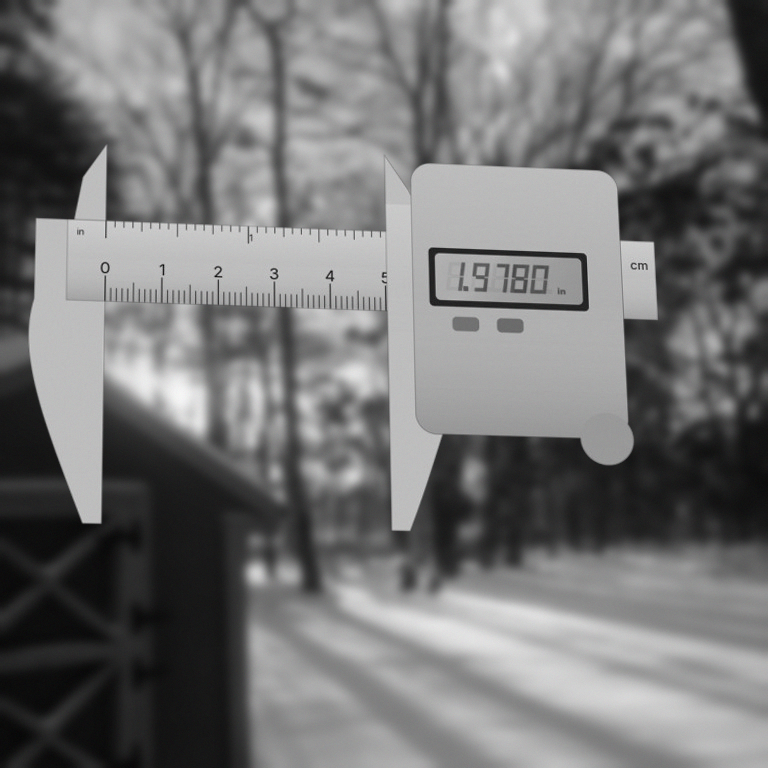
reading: {"value": 1.9780, "unit": "in"}
